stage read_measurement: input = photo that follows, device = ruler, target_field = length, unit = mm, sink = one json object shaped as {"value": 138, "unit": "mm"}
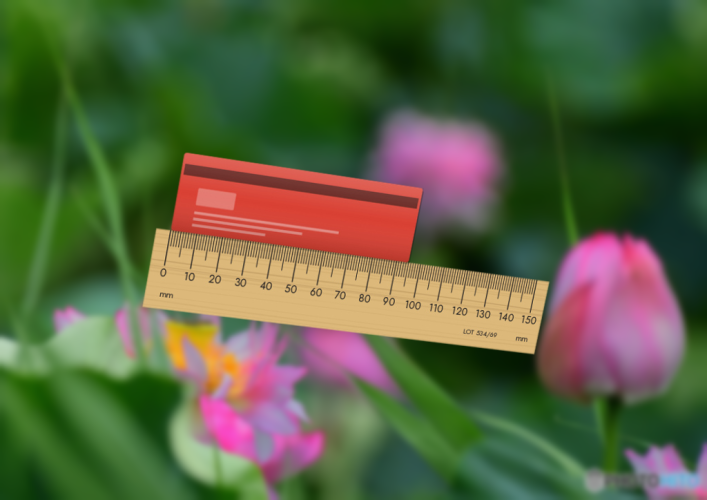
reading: {"value": 95, "unit": "mm"}
